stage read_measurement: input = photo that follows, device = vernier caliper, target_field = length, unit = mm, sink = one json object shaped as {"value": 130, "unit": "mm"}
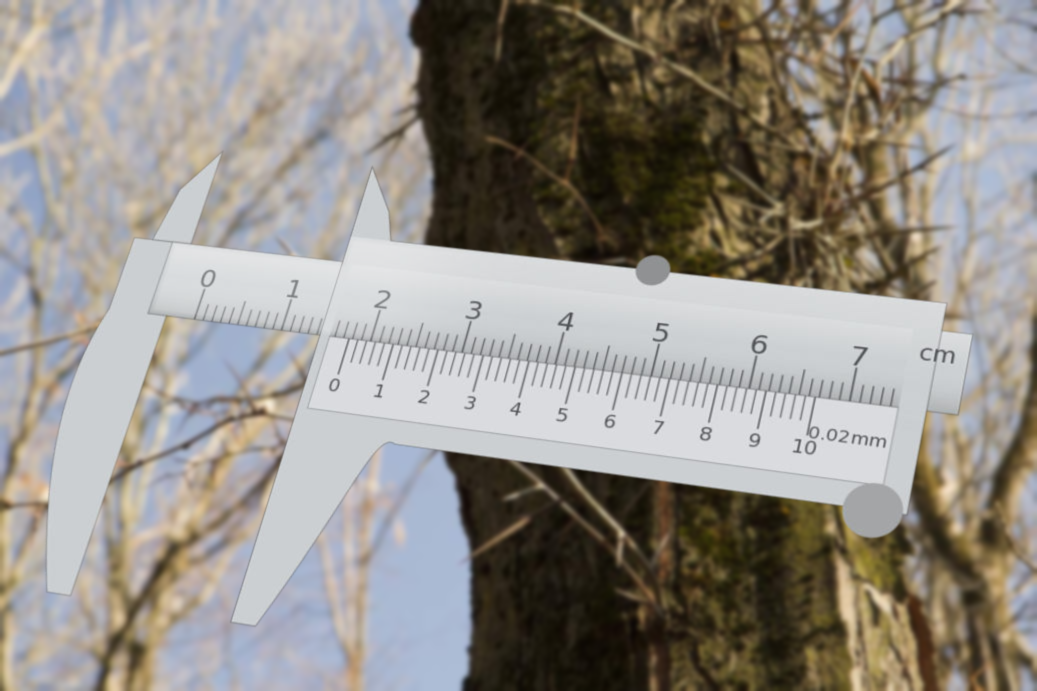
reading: {"value": 17.6, "unit": "mm"}
